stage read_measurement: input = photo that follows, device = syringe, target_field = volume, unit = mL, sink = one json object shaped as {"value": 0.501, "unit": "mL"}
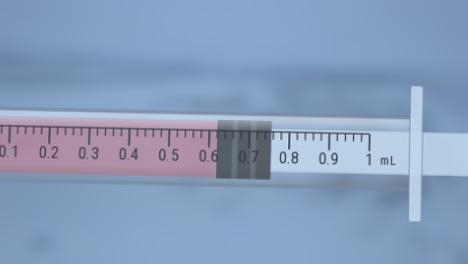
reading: {"value": 0.62, "unit": "mL"}
